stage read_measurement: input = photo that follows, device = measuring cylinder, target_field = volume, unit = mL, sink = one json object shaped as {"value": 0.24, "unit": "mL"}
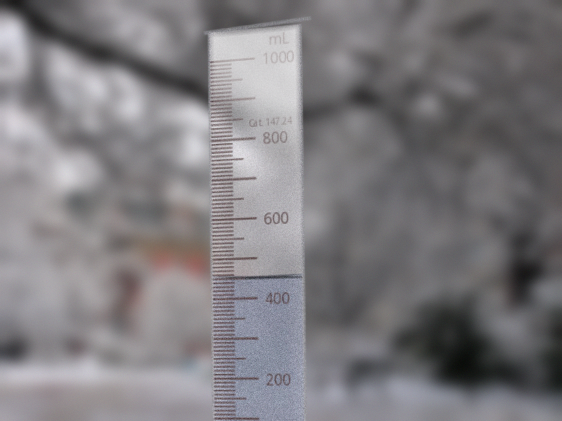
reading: {"value": 450, "unit": "mL"}
